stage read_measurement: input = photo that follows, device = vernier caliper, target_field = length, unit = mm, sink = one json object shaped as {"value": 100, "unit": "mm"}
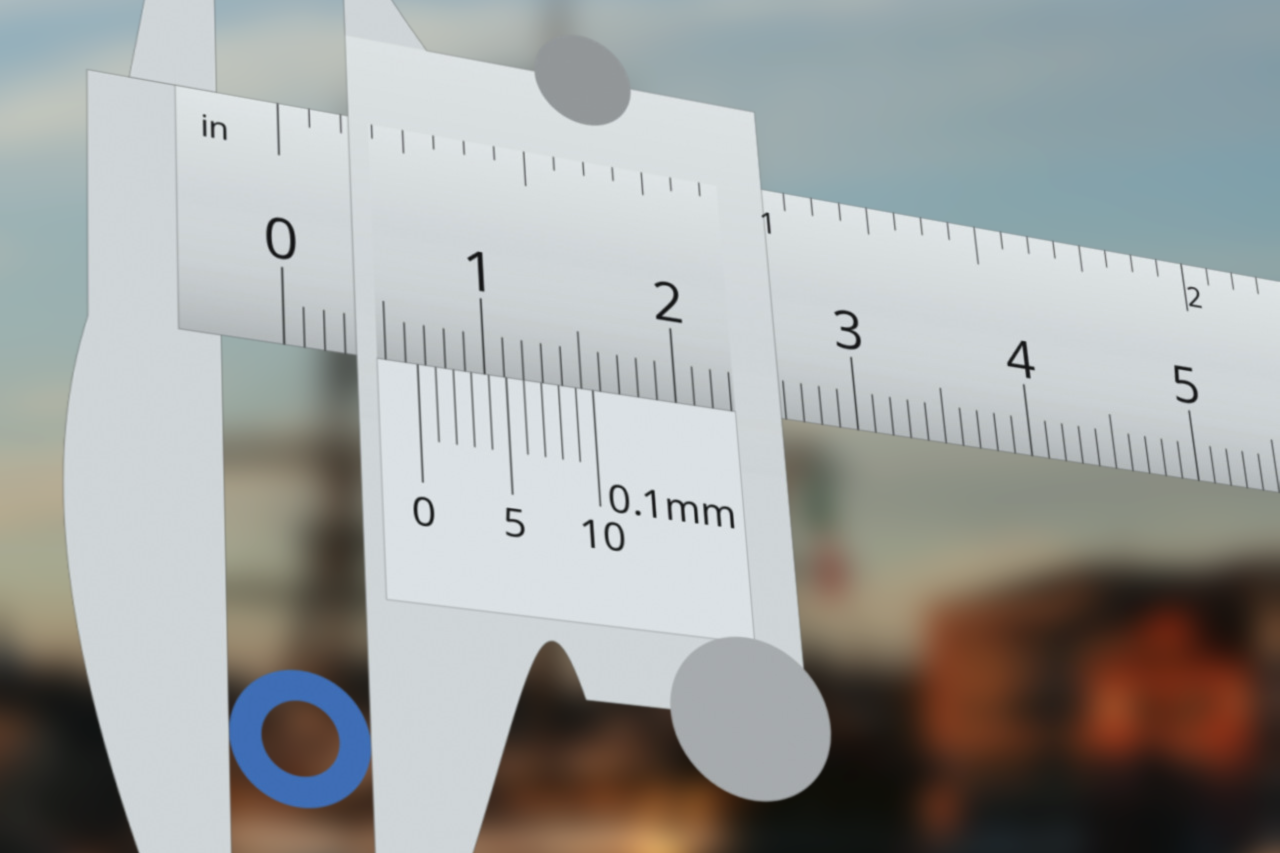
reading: {"value": 6.6, "unit": "mm"}
